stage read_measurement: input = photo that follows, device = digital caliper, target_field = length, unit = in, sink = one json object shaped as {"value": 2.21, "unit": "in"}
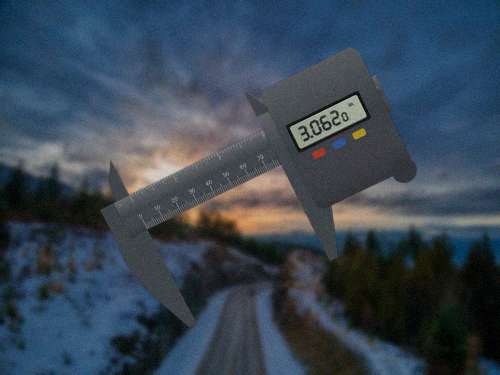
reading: {"value": 3.0620, "unit": "in"}
